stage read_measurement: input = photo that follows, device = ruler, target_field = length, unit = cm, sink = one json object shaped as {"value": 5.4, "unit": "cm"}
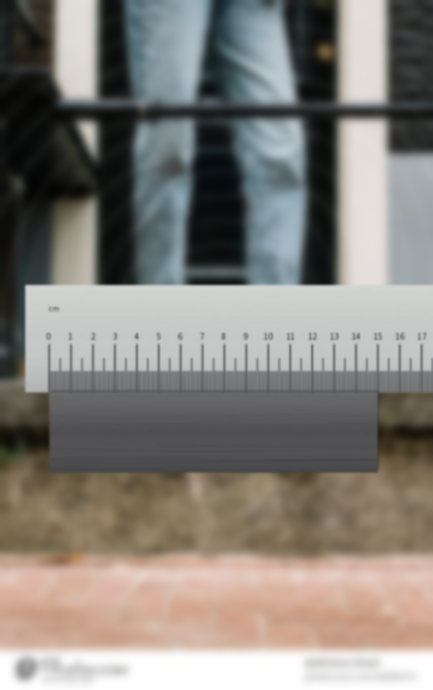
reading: {"value": 15, "unit": "cm"}
